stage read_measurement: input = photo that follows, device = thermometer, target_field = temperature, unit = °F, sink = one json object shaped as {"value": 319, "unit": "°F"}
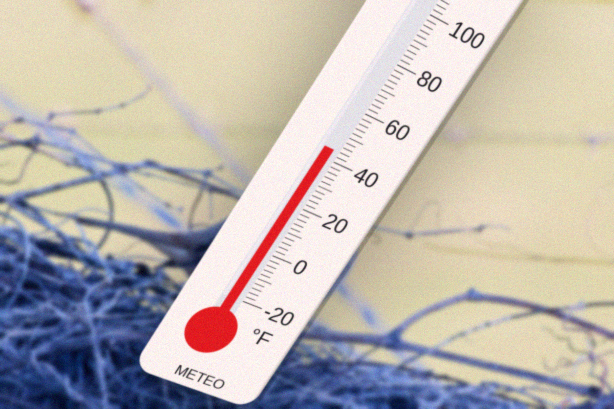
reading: {"value": 44, "unit": "°F"}
